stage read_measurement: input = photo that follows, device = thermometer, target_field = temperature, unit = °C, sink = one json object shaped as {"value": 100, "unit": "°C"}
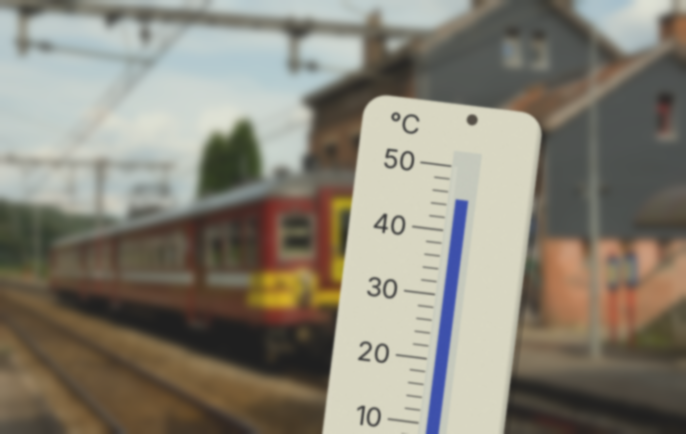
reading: {"value": 45, "unit": "°C"}
